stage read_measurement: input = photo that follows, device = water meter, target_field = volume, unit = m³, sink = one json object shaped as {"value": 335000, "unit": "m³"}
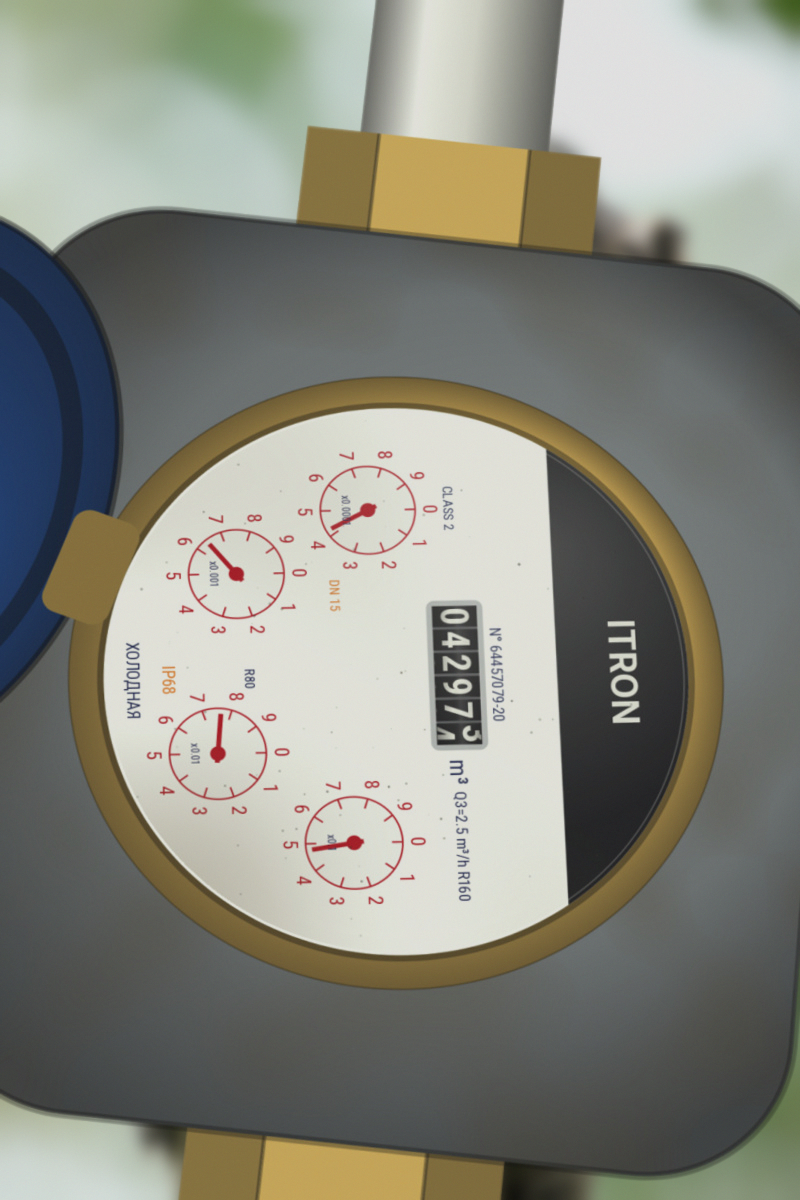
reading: {"value": 42973.4764, "unit": "m³"}
